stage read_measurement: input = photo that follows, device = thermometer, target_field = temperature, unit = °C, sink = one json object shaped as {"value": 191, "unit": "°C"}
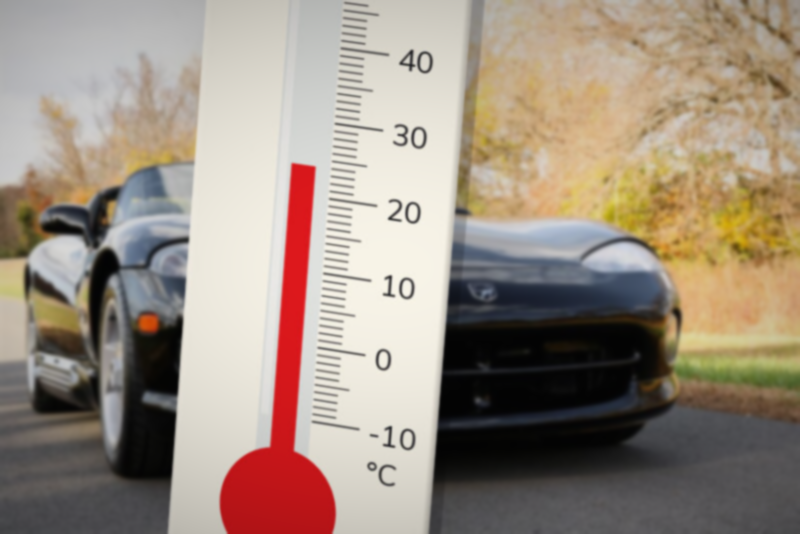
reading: {"value": 24, "unit": "°C"}
